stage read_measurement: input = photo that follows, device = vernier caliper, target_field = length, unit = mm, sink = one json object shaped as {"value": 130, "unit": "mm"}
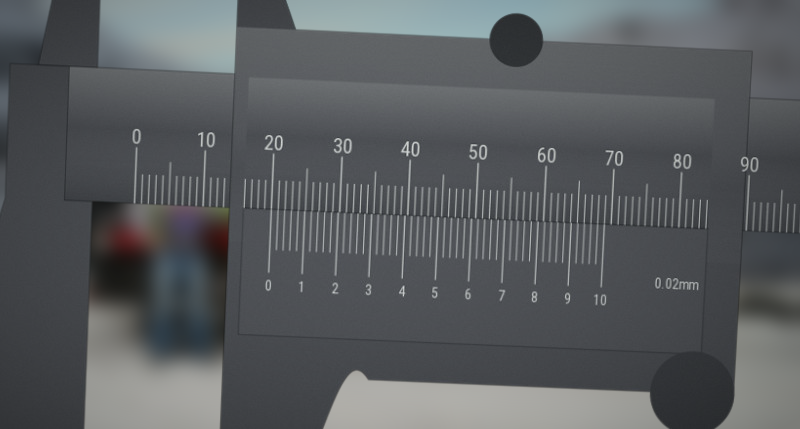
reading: {"value": 20.0, "unit": "mm"}
